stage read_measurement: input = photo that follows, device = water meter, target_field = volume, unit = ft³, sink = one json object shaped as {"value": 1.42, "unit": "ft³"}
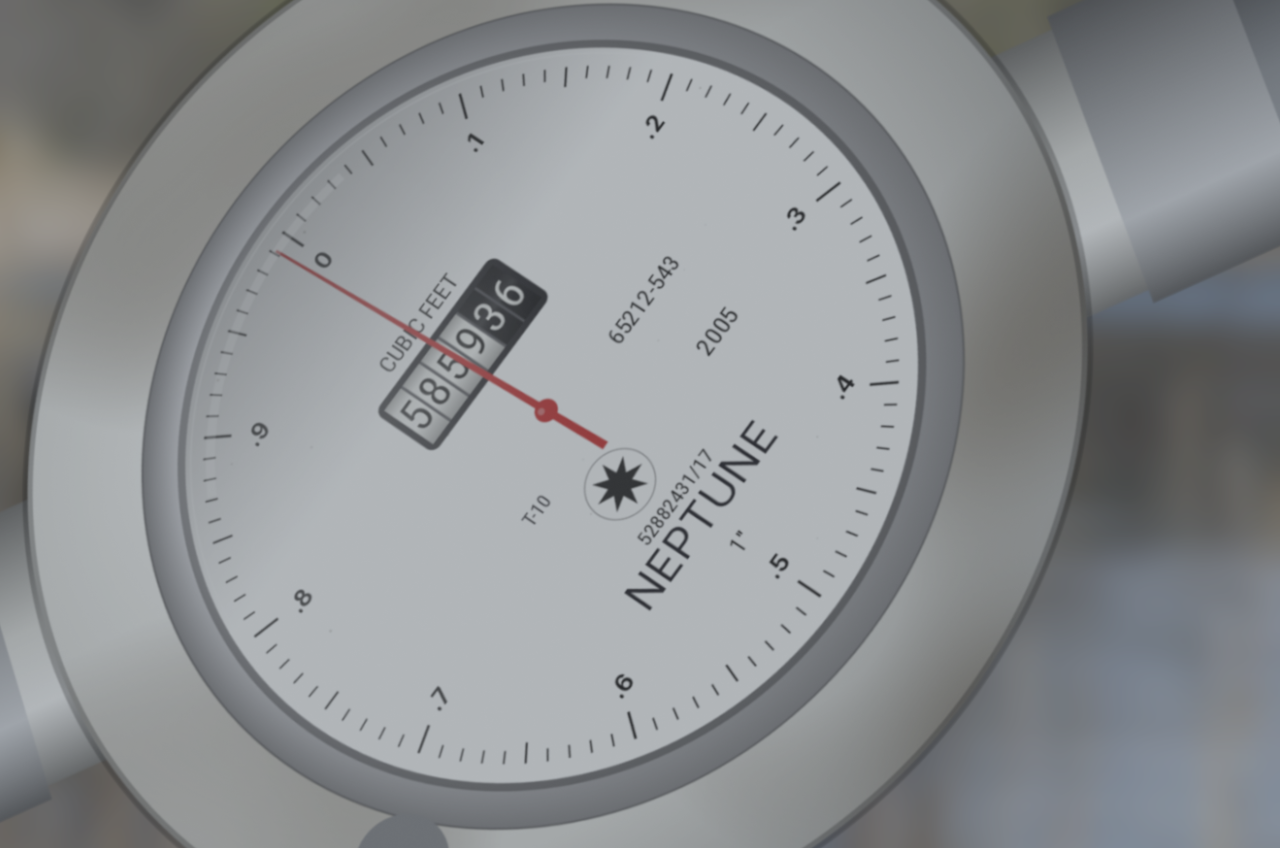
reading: {"value": 585935.99, "unit": "ft³"}
